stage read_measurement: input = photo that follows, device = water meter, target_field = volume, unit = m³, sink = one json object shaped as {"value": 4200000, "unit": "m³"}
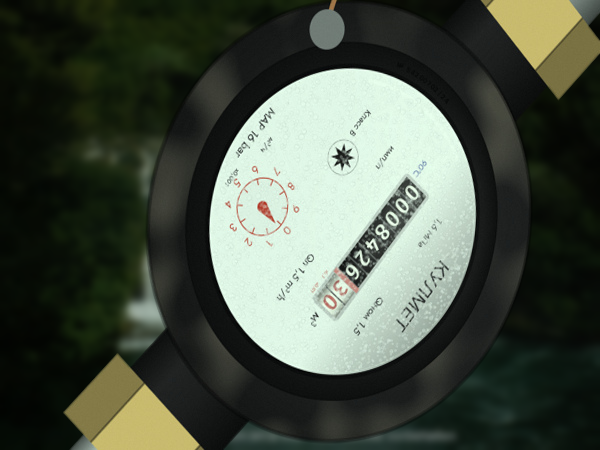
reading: {"value": 8426.300, "unit": "m³"}
